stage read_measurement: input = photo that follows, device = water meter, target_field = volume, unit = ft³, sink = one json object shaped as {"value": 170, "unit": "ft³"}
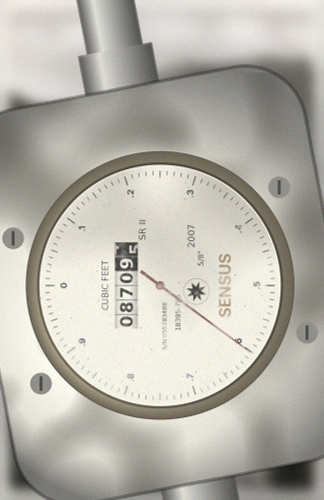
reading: {"value": 87094.60, "unit": "ft³"}
